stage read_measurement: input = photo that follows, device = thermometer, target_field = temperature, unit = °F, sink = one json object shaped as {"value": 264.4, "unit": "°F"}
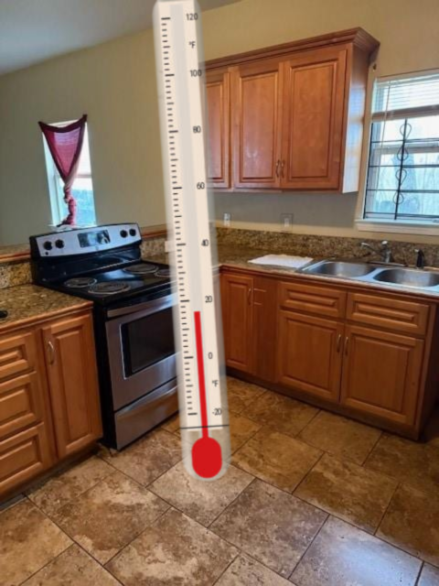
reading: {"value": 16, "unit": "°F"}
